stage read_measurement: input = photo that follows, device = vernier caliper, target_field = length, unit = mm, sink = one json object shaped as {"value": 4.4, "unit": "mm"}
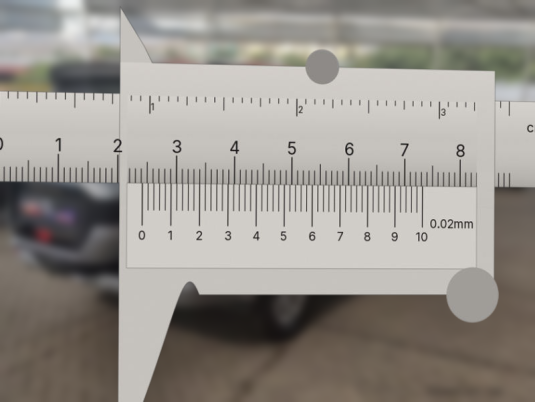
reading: {"value": 24.2, "unit": "mm"}
